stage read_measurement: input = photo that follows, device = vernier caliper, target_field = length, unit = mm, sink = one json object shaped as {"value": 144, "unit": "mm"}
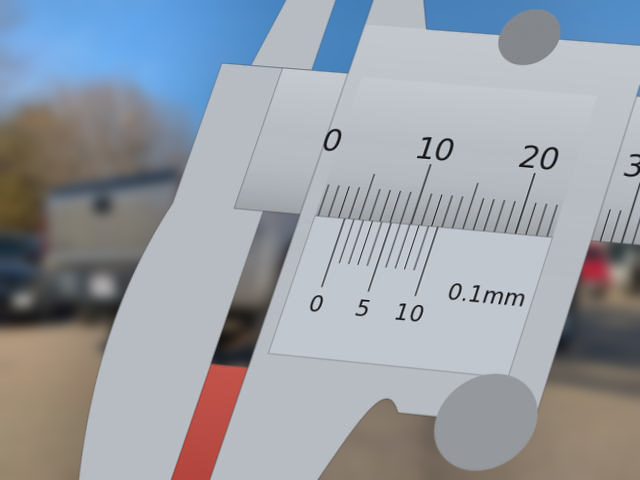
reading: {"value": 3.6, "unit": "mm"}
